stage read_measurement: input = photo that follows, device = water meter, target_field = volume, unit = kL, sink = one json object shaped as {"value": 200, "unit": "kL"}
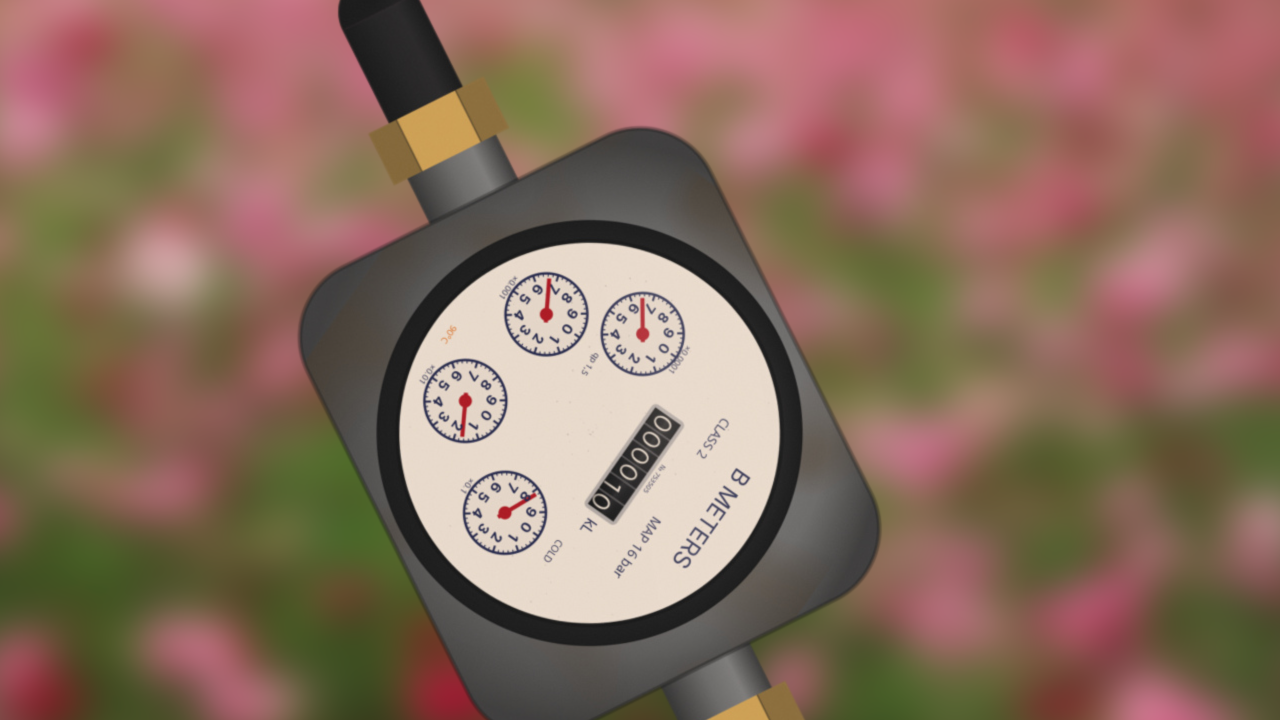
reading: {"value": 9.8166, "unit": "kL"}
